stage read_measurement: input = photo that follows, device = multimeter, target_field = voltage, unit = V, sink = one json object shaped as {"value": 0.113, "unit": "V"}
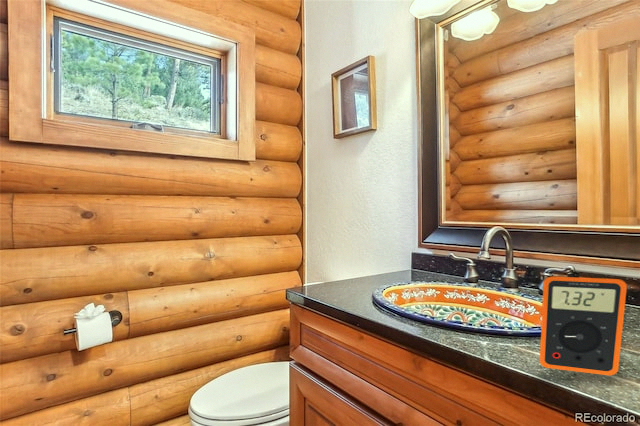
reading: {"value": 7.32, "unit": "V"}
